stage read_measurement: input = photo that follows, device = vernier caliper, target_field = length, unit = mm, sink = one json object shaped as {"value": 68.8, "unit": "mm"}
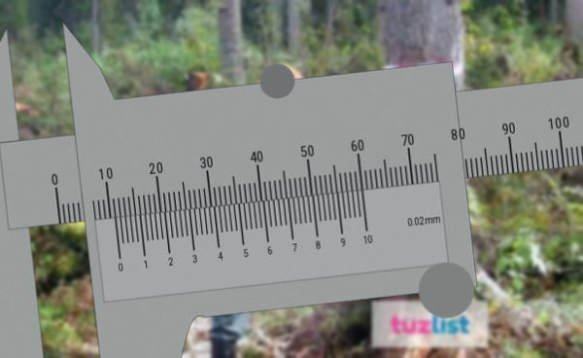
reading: {"value": 11.0, "unit": "mm"}
